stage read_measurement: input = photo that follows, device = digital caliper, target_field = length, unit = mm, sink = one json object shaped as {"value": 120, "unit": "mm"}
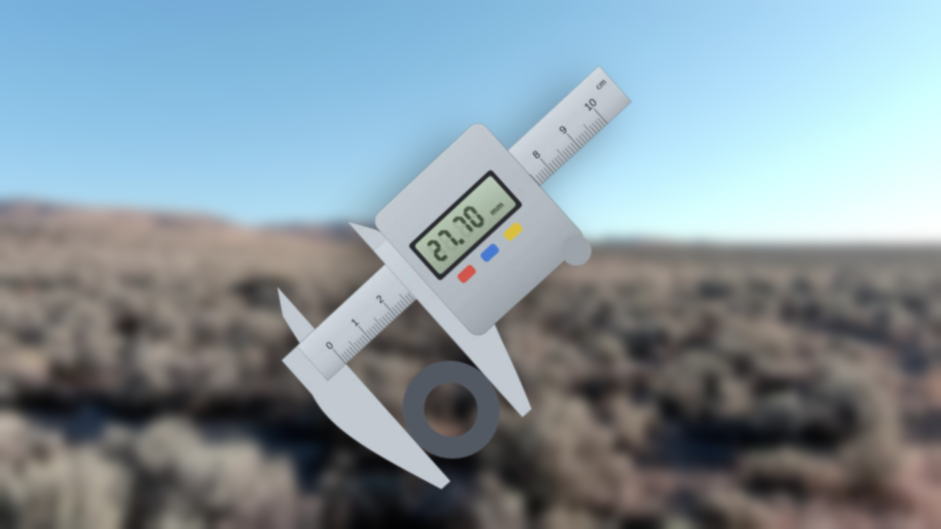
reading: {"value": 27.70, "unit": "mm"}
